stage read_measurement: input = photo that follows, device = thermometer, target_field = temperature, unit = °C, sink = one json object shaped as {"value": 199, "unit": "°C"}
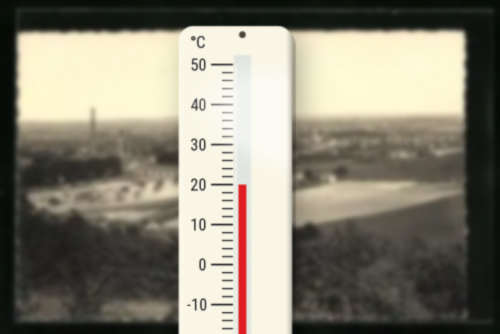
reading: {"value": 20, "unit": "°C"}
